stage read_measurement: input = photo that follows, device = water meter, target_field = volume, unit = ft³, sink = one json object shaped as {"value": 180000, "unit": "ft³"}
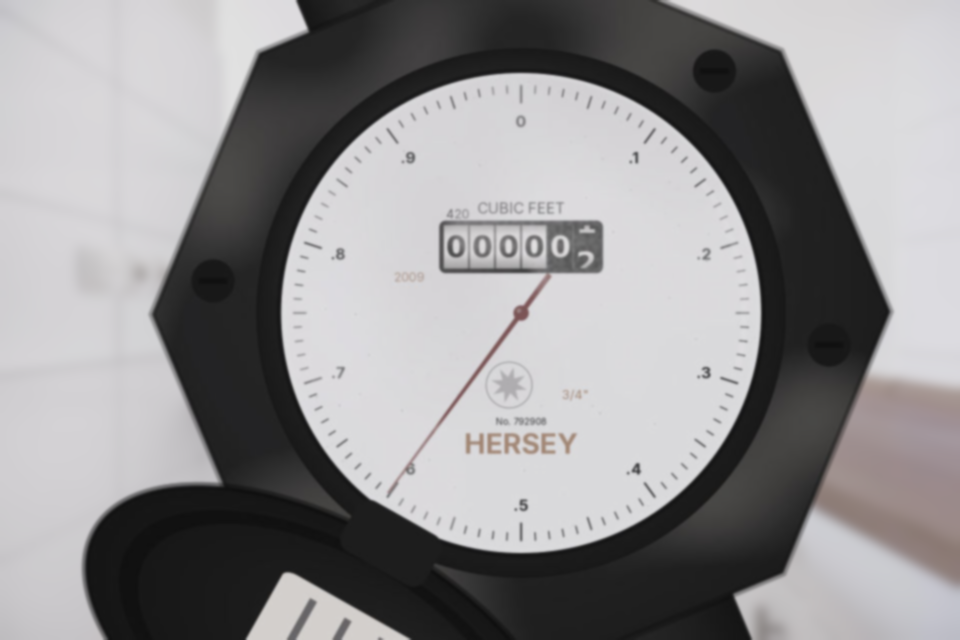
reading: {"value": 1.60, "unit": "ft³"}
